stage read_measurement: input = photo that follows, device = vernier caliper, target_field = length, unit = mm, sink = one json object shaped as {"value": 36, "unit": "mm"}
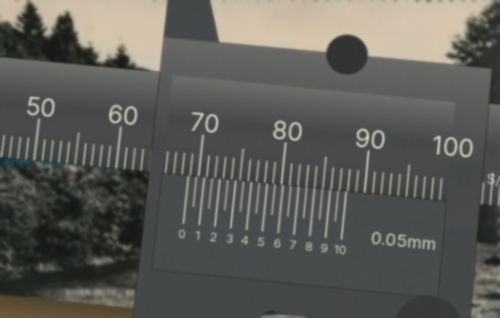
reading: {"value": 68.8, "unit": "mm"}
